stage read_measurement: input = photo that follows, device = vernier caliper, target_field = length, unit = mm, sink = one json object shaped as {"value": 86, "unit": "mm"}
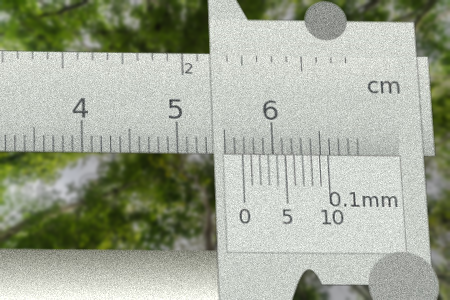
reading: {"value": 56.8, "unit": "mm"}
